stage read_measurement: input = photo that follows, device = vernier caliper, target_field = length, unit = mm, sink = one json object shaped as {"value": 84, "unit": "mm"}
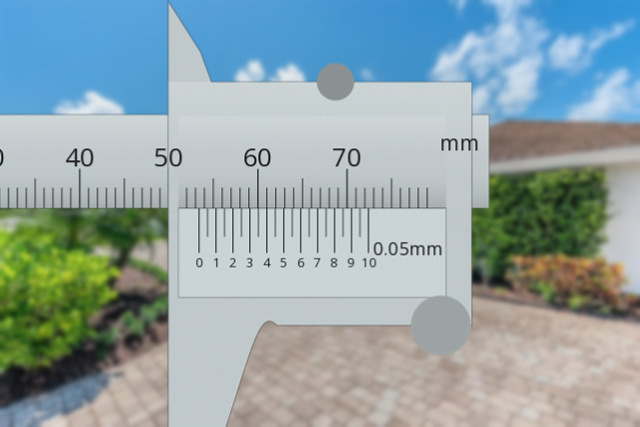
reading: {"value": 53.4, "unit": "mm"}
